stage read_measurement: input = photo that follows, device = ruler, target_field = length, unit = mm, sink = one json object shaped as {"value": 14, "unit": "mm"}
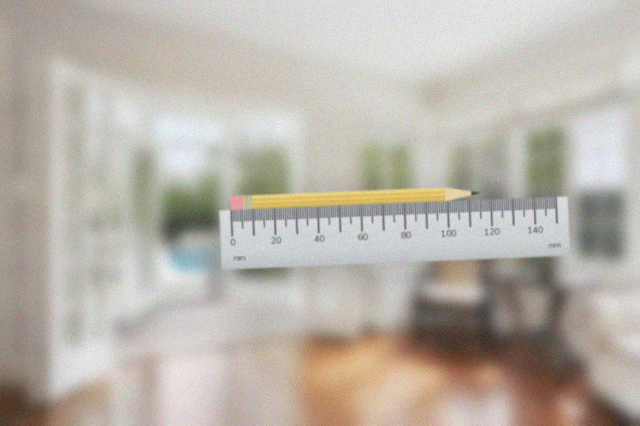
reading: {"value": 115, "unit": "mm"}
